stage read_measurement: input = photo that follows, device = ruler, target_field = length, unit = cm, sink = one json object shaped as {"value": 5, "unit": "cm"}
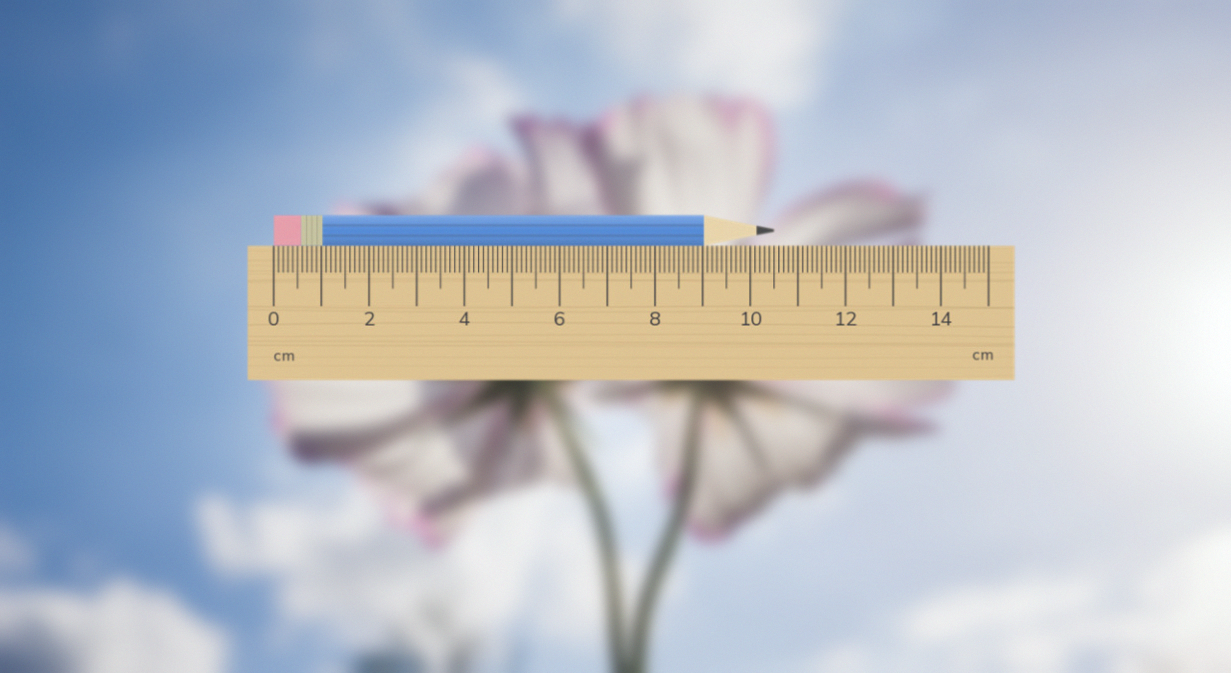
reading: {"value": 10.5, "unit": "cm"}
